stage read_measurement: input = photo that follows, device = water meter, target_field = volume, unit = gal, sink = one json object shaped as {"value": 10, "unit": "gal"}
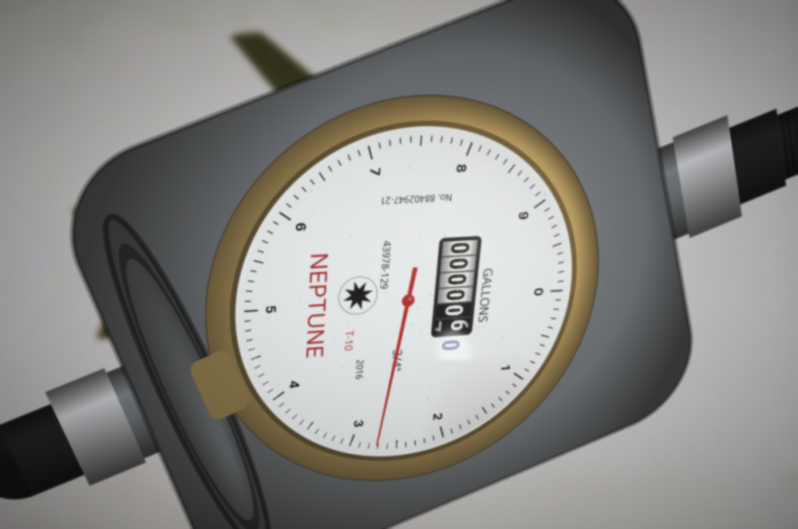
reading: {"value": 62.7, "unit": "gal"}
